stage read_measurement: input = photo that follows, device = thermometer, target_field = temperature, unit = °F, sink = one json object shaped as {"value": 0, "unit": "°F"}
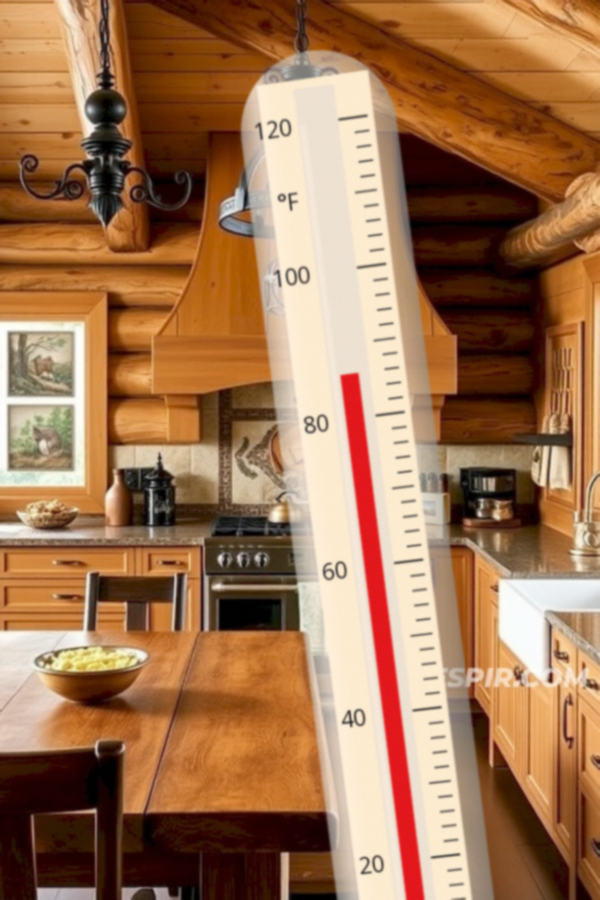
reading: {"value": 86, "unit": "°F"}
